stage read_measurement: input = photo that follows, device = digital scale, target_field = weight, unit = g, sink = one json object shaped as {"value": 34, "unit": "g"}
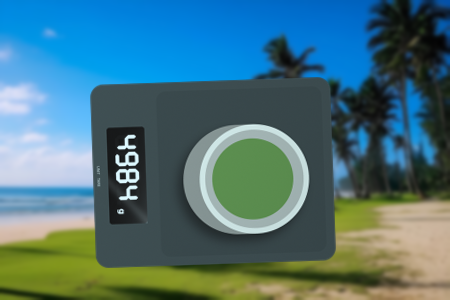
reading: {"value": 4984, "unit": "g"}
